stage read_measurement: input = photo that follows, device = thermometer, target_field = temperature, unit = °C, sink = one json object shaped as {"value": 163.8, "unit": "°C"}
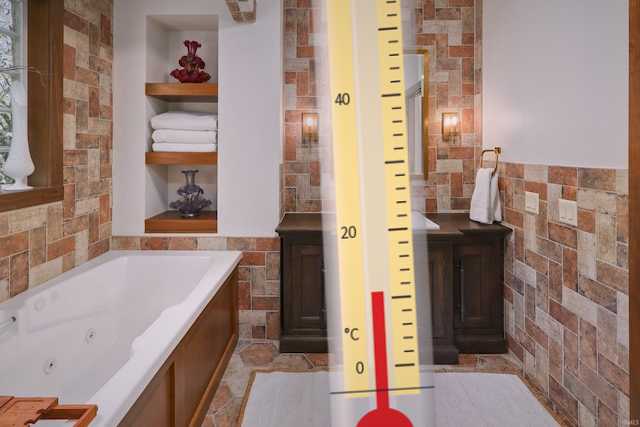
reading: {"value": 11, "unit": "°C"}
